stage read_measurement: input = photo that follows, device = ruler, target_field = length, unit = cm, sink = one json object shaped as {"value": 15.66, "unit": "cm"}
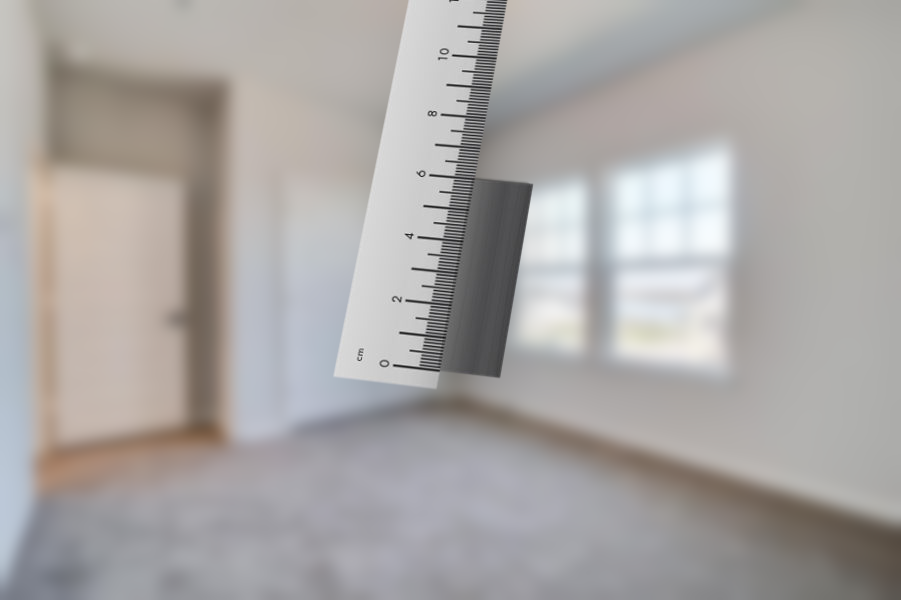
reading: {"value": 6, "unit": "cm"}
